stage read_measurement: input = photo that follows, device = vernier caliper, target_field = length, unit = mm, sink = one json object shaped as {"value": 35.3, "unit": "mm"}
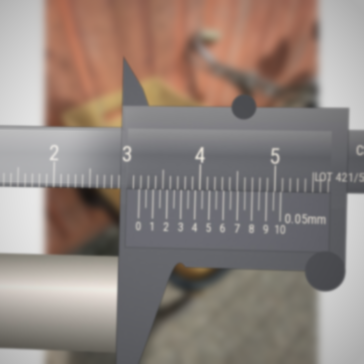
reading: {"value": 31.8, "unit": "mm"}
